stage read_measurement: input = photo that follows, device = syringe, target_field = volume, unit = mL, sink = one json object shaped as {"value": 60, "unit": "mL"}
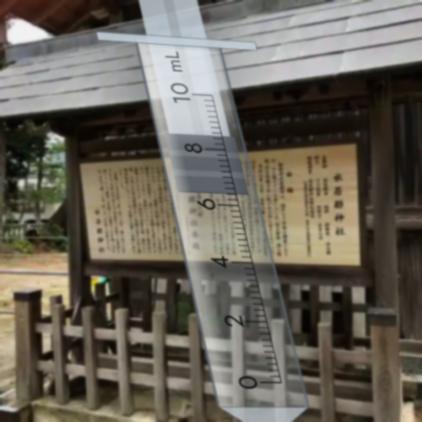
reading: {"value": 6.4, "unit": "mL"}
